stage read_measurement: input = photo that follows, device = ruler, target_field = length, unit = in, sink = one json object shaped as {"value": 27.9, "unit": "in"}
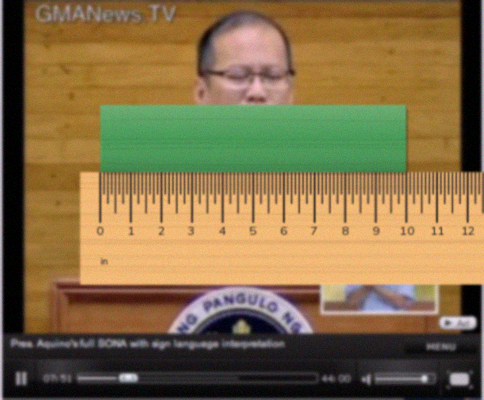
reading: {"value": 10, "unit": "in"}
